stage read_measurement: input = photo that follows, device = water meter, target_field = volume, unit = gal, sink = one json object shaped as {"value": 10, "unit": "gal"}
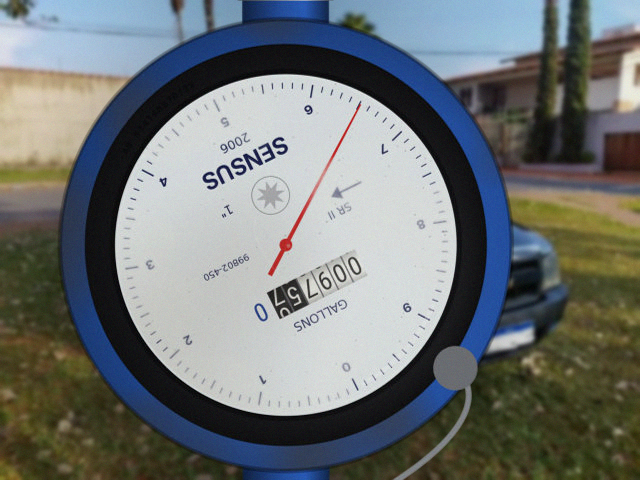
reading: {"value": 97566.5, "unit": "gal"}
